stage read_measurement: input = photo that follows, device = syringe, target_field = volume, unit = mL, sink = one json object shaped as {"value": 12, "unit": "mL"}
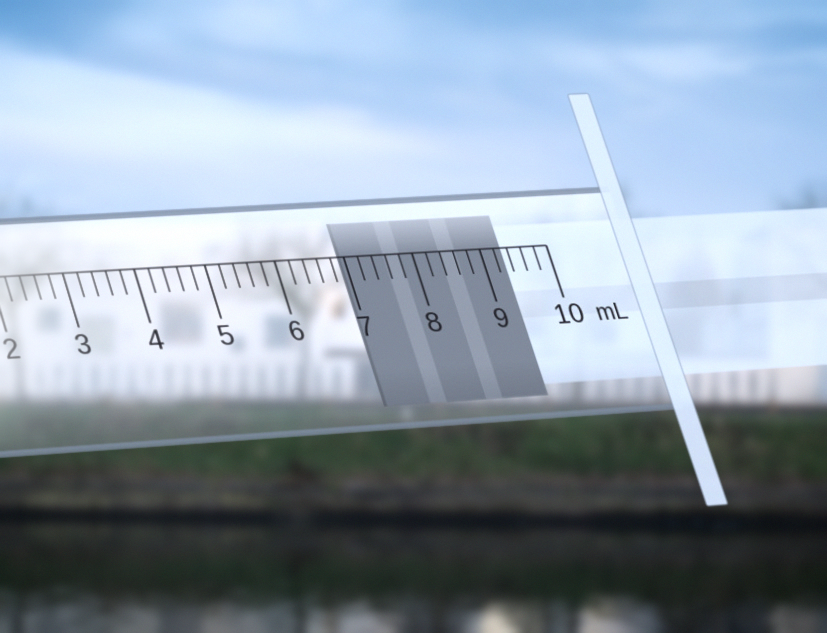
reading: {"value": 6.9, "unit": "mL"}
